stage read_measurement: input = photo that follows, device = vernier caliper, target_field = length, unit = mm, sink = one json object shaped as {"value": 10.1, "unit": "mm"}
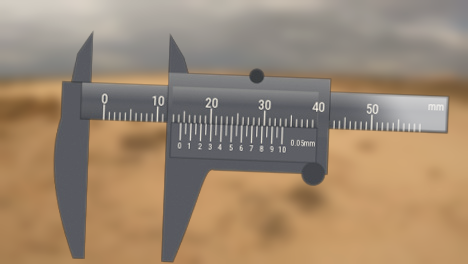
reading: {"value": 14.4, "unit": "mm"}
